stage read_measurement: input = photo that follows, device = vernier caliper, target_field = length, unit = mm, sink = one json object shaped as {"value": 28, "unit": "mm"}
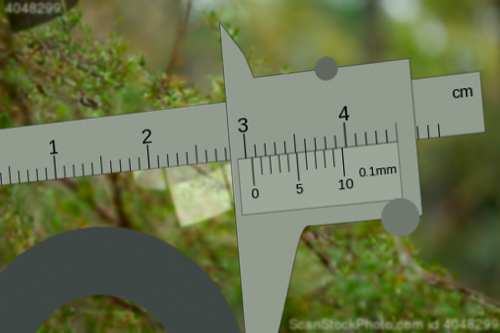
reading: {"value": 30.6, "unit": "mm"}
